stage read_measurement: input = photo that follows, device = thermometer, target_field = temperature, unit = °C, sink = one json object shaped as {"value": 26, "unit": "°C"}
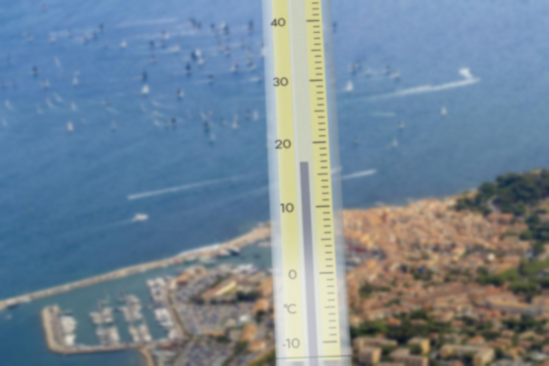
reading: {"value": 17, "unit": "°C"}
